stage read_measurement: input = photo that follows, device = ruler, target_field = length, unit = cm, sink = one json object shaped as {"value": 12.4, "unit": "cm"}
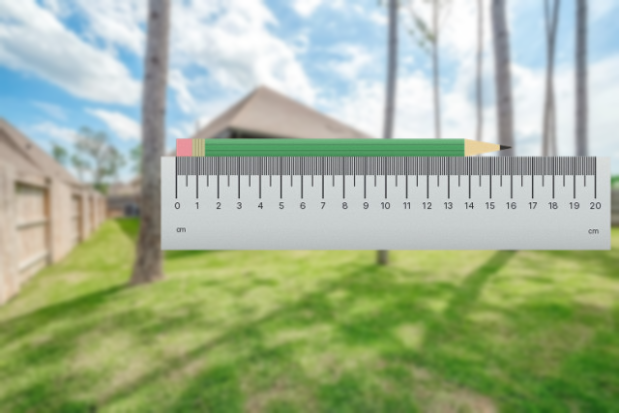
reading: {"value": 16, "unit": "cm"}
